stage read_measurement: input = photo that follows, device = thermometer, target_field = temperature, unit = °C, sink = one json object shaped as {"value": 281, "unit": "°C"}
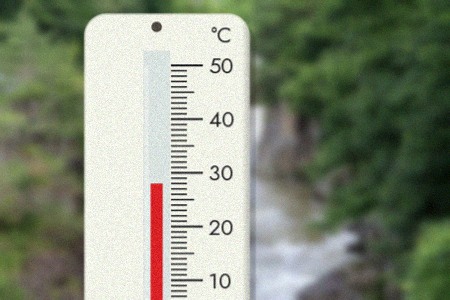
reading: {"value": 28, "unit": "°C"}
